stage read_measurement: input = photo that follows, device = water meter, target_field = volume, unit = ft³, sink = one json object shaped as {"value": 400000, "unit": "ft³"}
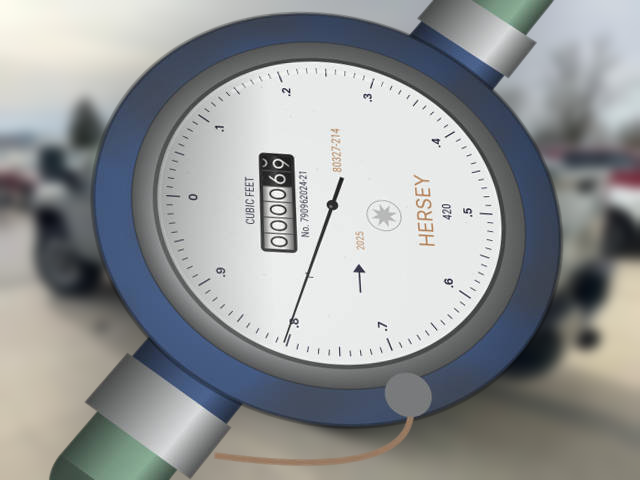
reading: {"value": 68.80, "unit": "ft³"}
